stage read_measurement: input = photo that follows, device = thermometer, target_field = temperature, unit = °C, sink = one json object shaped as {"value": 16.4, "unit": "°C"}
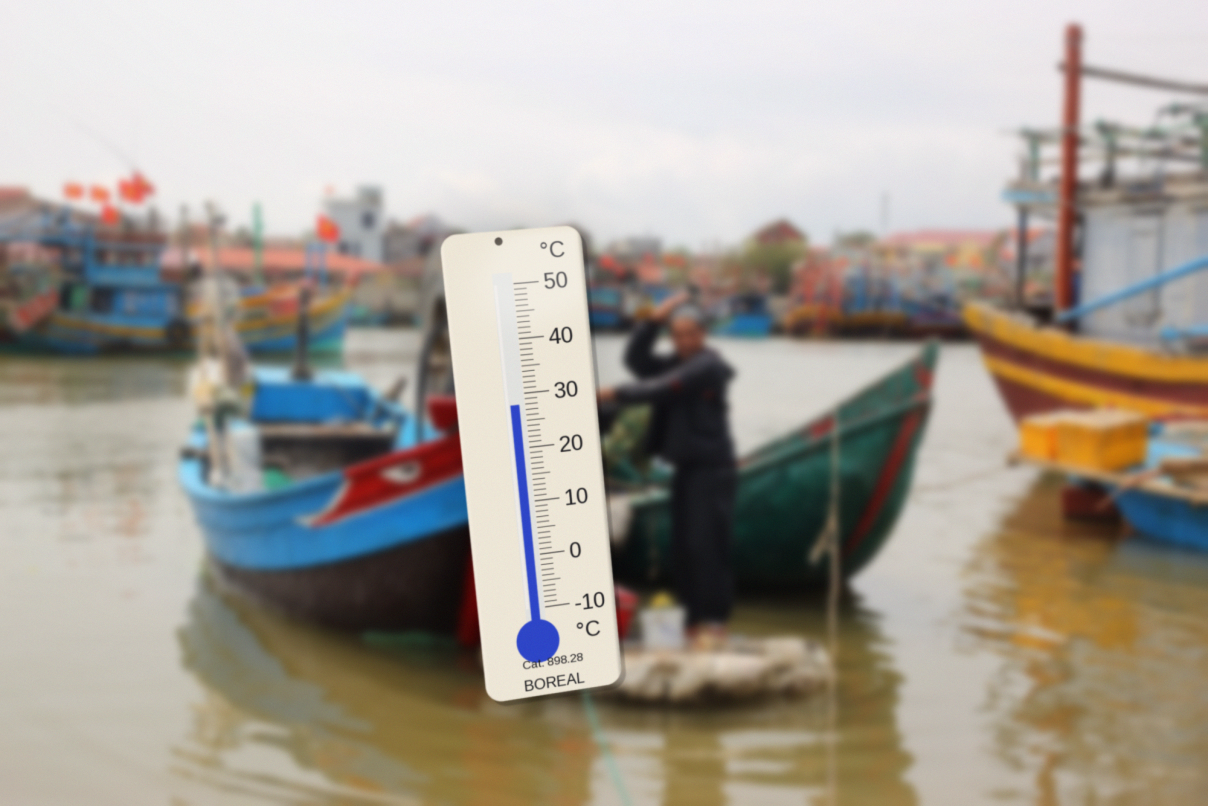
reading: {"value": 28, "unit": "°C"}
